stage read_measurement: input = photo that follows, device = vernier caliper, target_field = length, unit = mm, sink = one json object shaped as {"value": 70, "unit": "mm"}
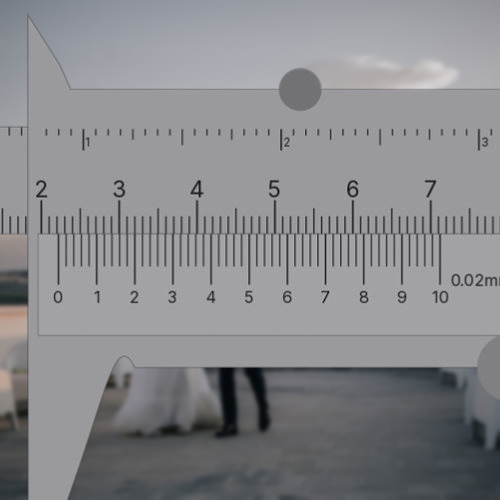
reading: {"value": 22.2, "unit": "mm"}
